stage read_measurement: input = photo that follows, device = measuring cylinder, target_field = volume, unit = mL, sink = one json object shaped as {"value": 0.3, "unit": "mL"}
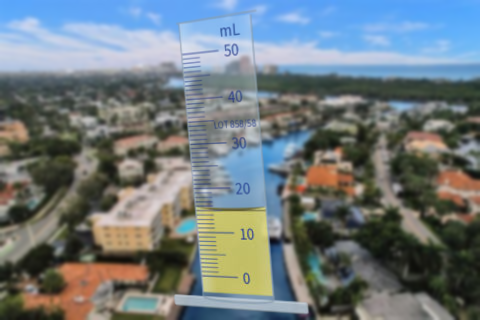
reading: {"value": 15, "unit": "mL"}
